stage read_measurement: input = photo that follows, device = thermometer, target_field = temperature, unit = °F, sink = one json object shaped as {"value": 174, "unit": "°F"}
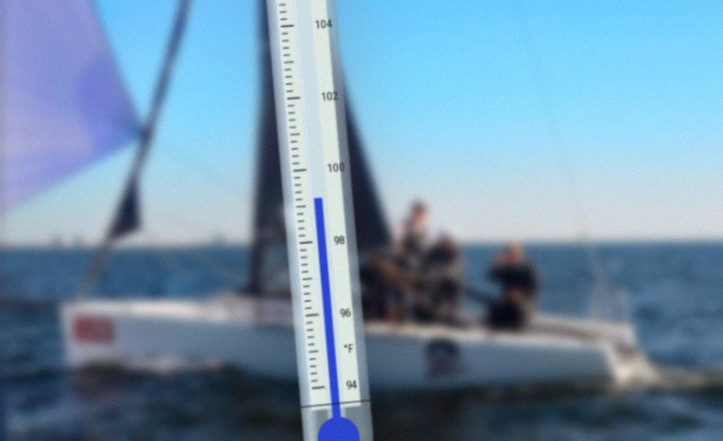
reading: {"value": 99.2, "unit": "°F"}
